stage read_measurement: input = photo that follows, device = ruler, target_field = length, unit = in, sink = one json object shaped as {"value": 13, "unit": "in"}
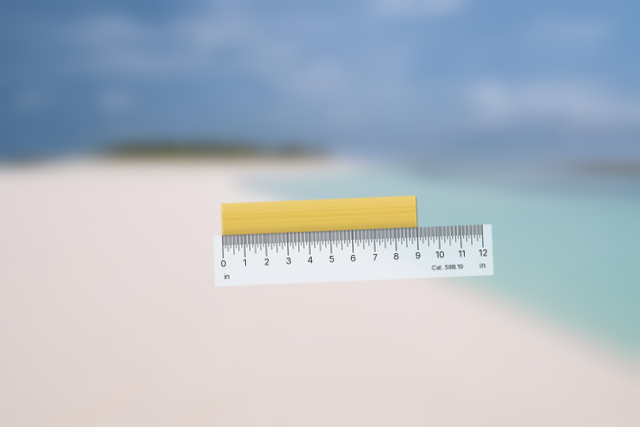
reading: {"value": 9, "unit": "in"}
